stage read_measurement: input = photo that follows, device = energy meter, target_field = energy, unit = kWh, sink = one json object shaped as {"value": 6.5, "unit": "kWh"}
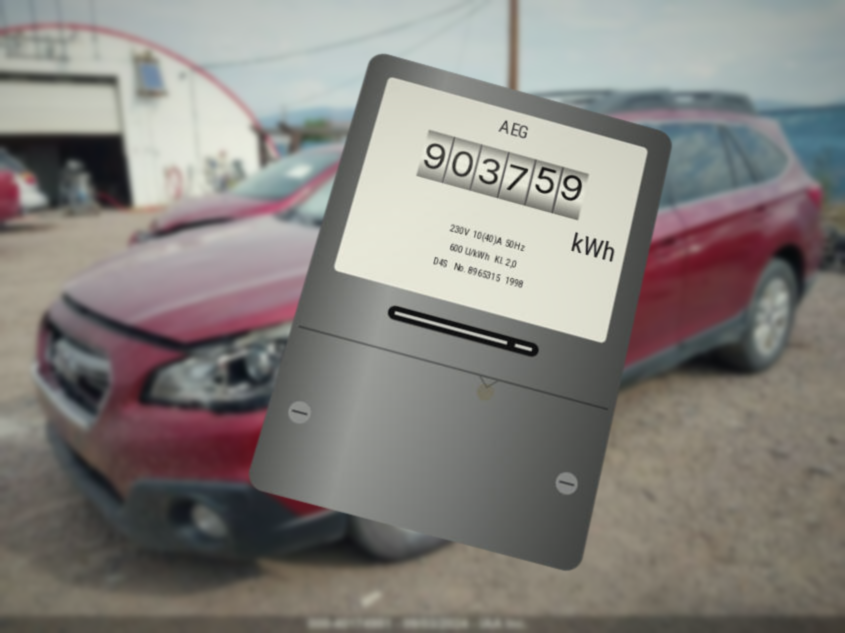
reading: {"value": 903759, "unit": "kWh"}
